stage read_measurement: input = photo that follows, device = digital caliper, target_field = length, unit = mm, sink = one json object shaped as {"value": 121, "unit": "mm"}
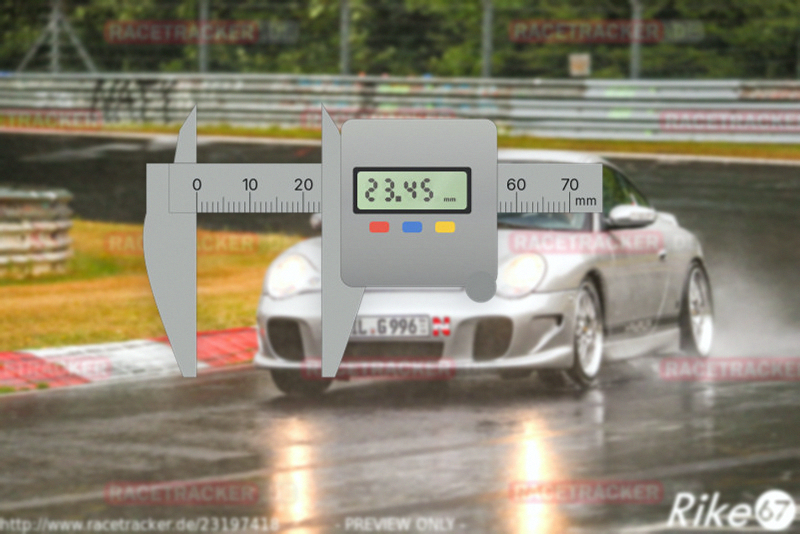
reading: {"value": 23.45, "unit": "mm"}
